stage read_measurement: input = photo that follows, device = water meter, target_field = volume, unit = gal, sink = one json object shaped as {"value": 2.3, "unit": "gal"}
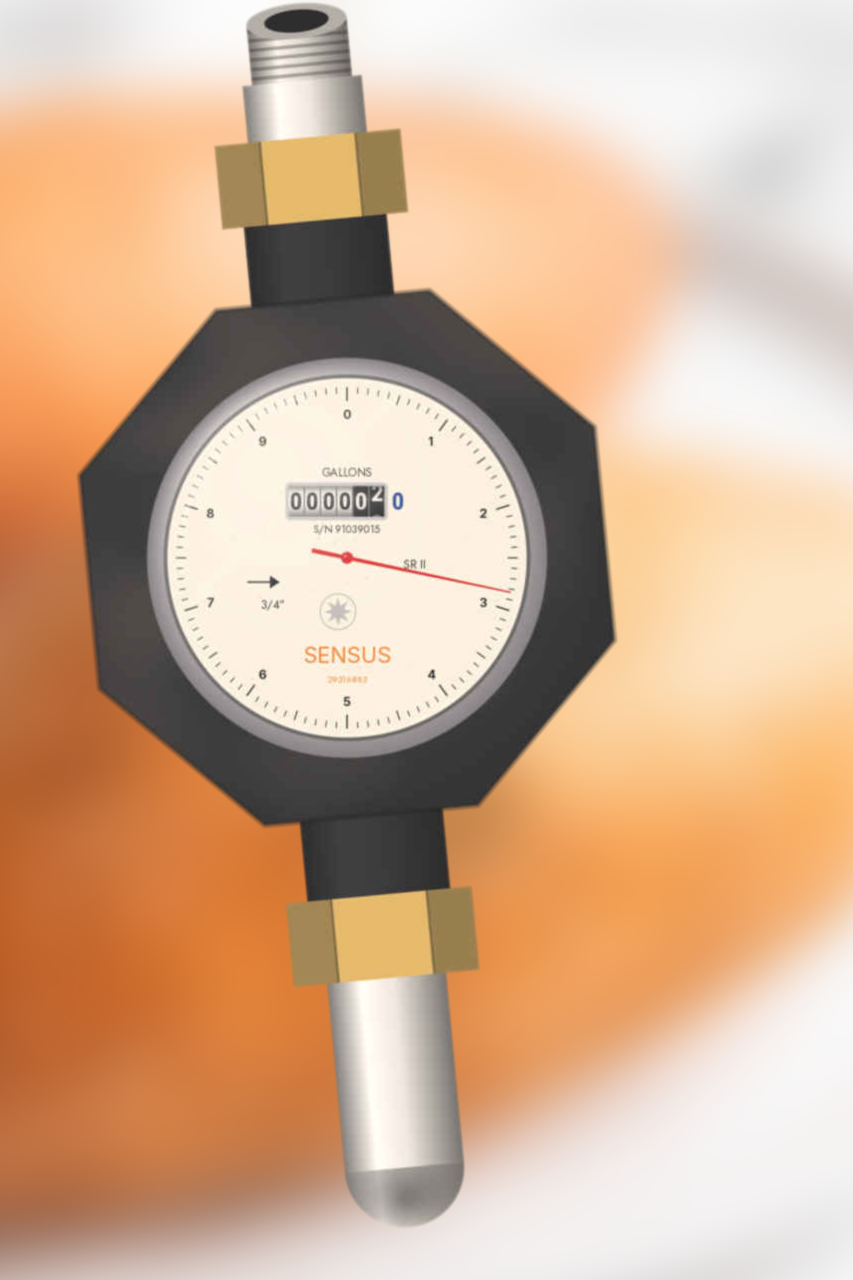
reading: {"value": 22.8, "unit": "gal"}
